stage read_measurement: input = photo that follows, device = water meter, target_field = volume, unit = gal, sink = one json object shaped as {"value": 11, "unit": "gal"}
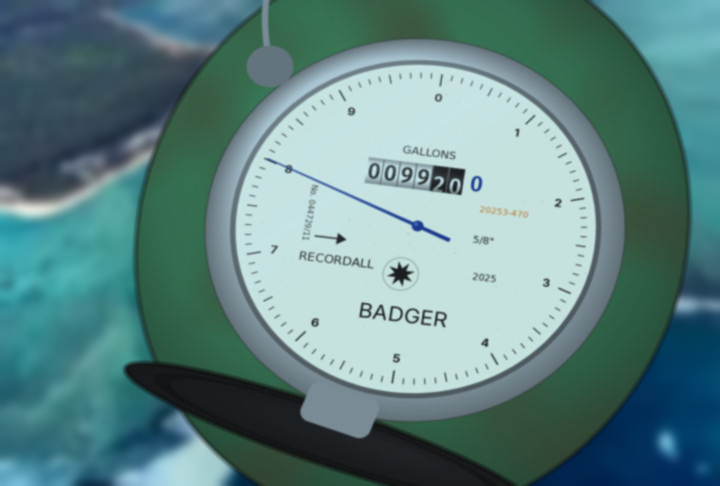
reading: {"value": 99198.0, "unit": "gal"}
